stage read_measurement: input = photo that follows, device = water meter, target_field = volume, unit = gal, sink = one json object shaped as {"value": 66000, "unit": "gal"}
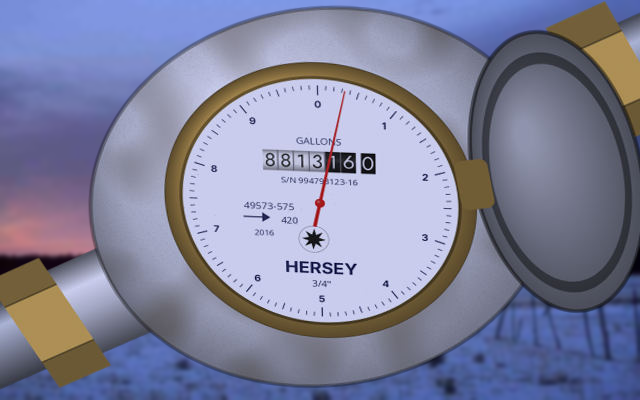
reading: {"value": 8813160.3, "unit": "gal"}
